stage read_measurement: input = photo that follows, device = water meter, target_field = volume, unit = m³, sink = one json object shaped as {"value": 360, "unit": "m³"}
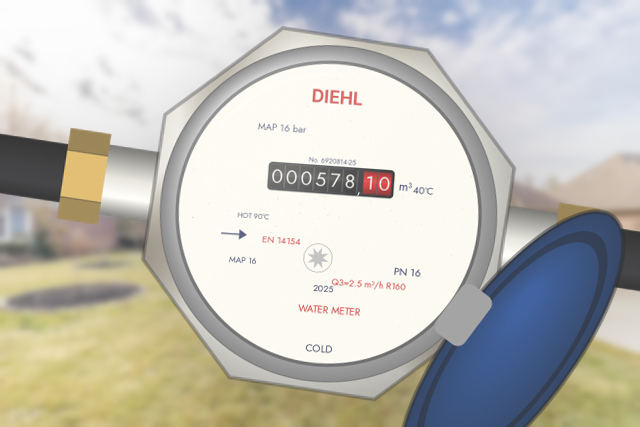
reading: {"value": 578.10, "unit": "m³"}
